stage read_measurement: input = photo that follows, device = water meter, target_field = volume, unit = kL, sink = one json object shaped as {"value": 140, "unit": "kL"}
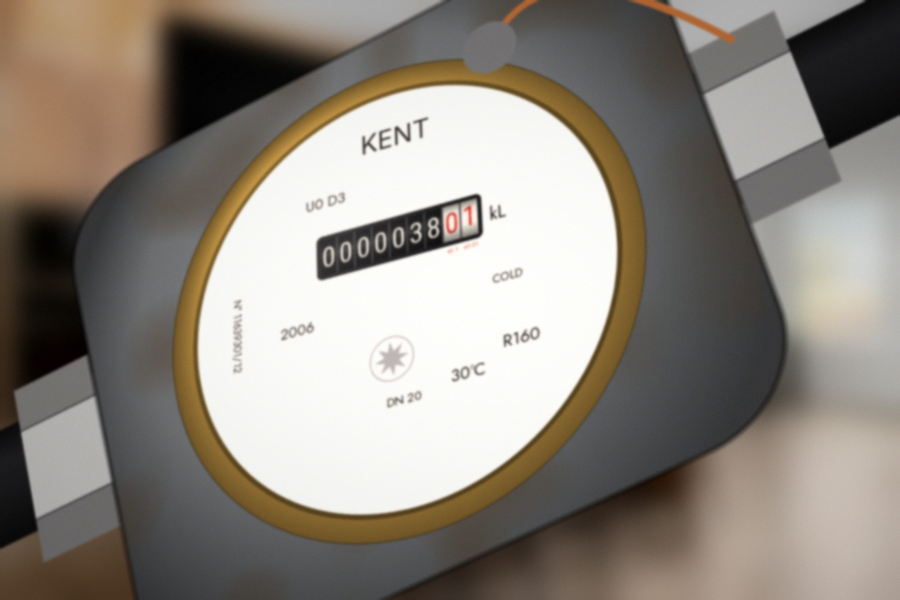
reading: {"value": 38.01, "unit": "kL"}
